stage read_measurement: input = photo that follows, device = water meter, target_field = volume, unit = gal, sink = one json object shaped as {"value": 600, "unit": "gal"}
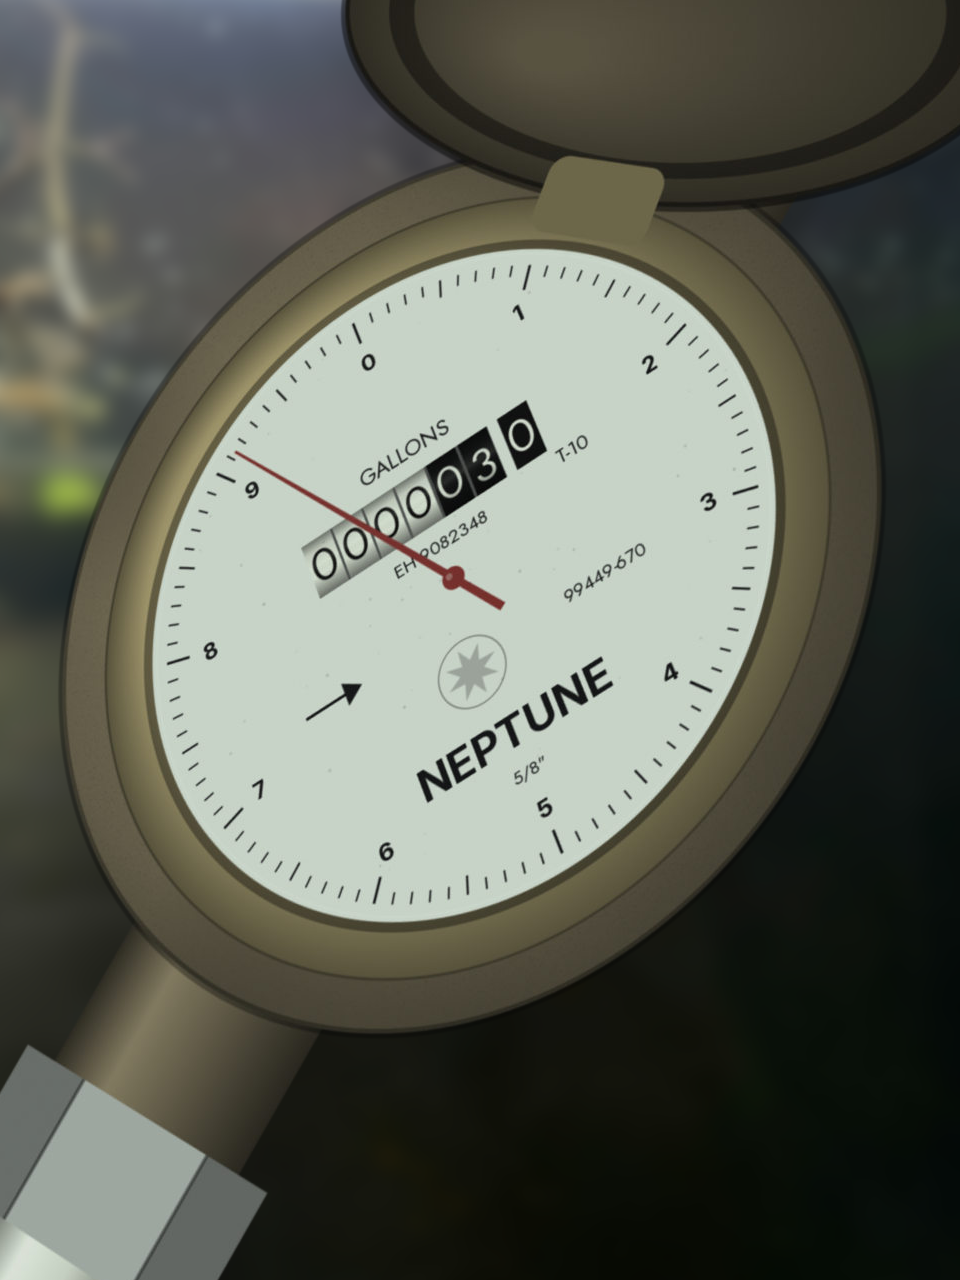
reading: {"value": 29.1, "unit": "gal"}
